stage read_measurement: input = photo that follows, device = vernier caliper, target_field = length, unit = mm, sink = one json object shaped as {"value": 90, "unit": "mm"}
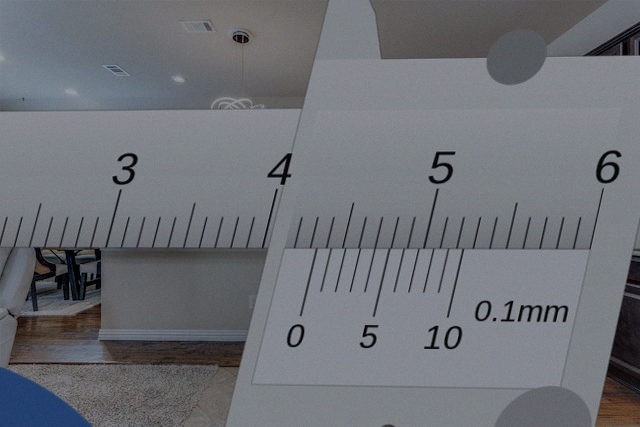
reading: {"value": 43.4, "unit": "mm"}
